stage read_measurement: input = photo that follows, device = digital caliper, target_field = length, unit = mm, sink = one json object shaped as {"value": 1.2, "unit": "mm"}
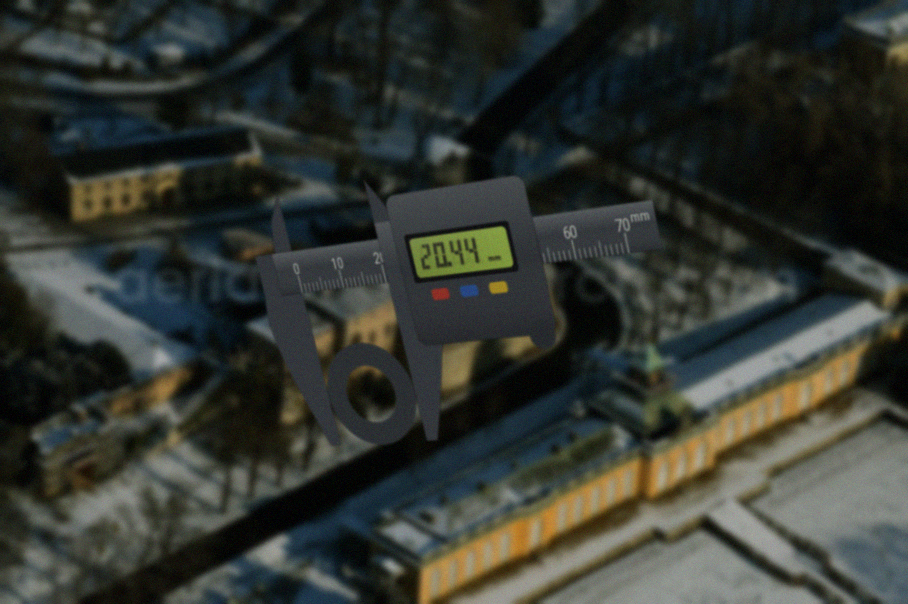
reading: {"value": 20.44, "unit": "mm"}
